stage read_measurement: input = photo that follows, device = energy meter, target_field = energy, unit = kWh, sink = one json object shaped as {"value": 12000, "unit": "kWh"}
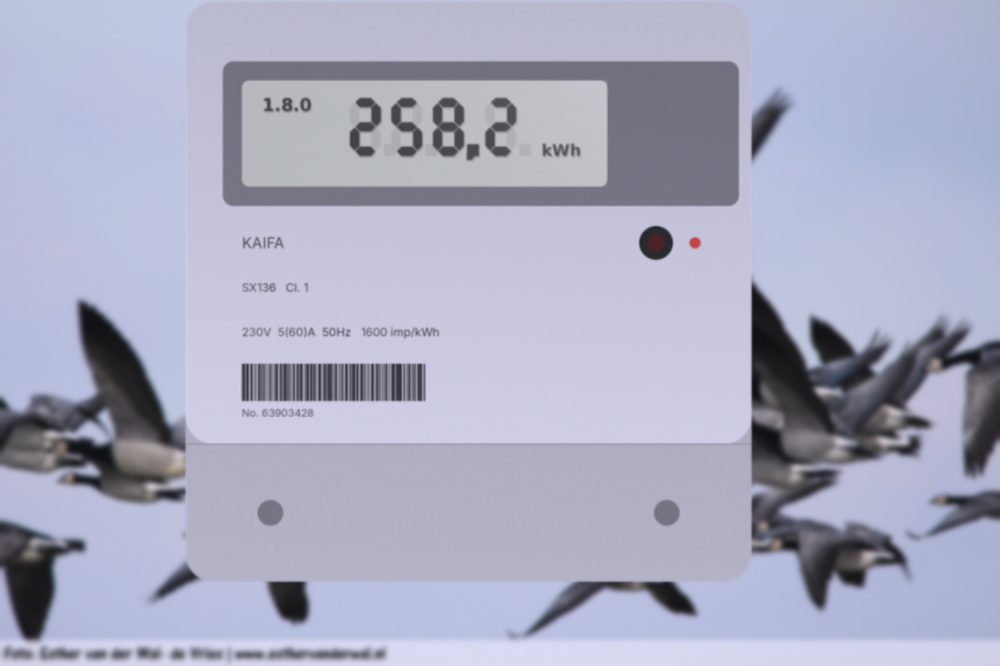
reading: {"value": 258.2, "unit": "kWh"}
